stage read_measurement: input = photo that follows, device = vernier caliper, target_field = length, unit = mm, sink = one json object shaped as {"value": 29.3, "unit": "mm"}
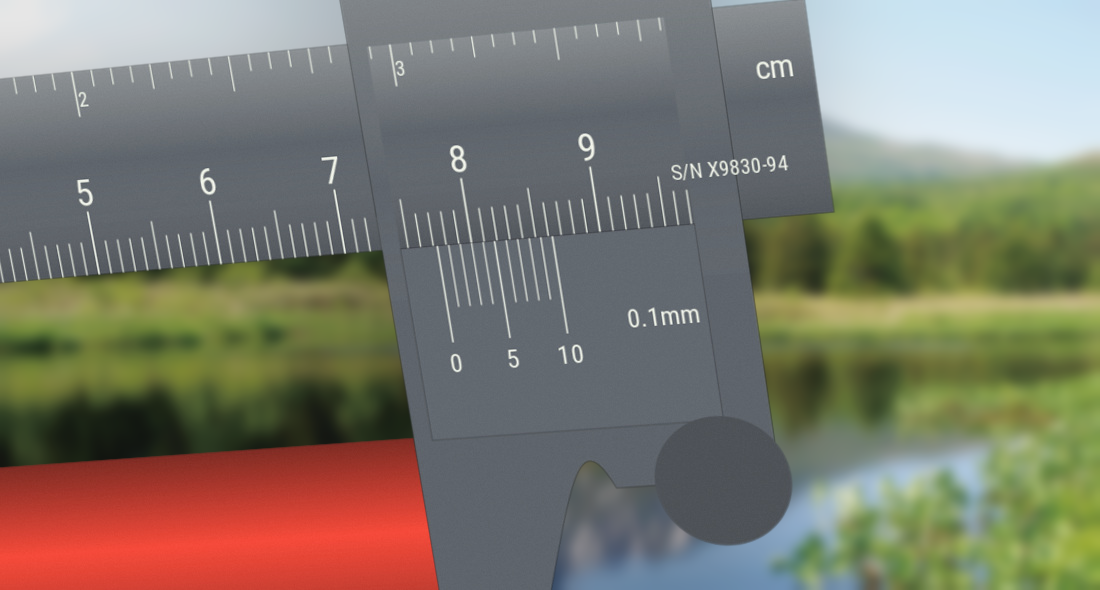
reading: {"value": 77.3, "unit": "mm"}
